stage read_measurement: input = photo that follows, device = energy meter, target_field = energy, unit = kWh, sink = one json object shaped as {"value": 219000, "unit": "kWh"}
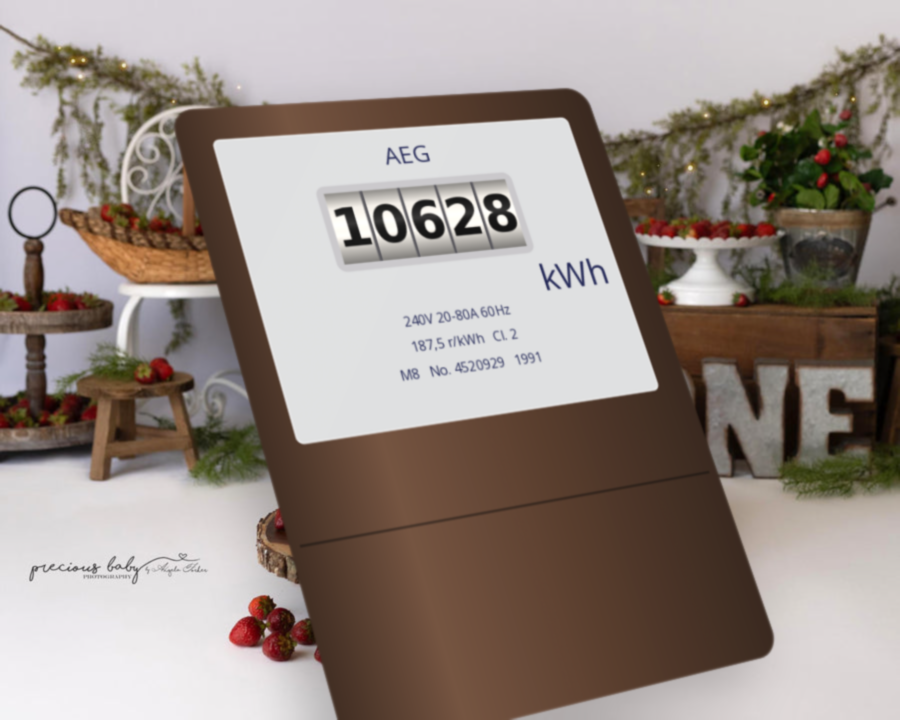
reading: {"value": 10628, "unit": "kWh"}
